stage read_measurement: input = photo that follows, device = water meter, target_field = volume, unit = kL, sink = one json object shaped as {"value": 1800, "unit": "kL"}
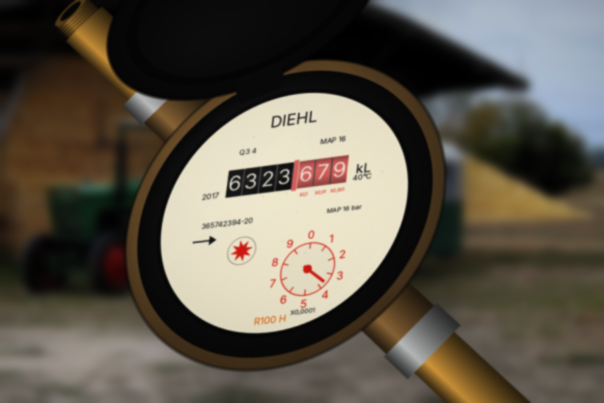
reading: {"value": 6323.6793, "unit": "kL"}
